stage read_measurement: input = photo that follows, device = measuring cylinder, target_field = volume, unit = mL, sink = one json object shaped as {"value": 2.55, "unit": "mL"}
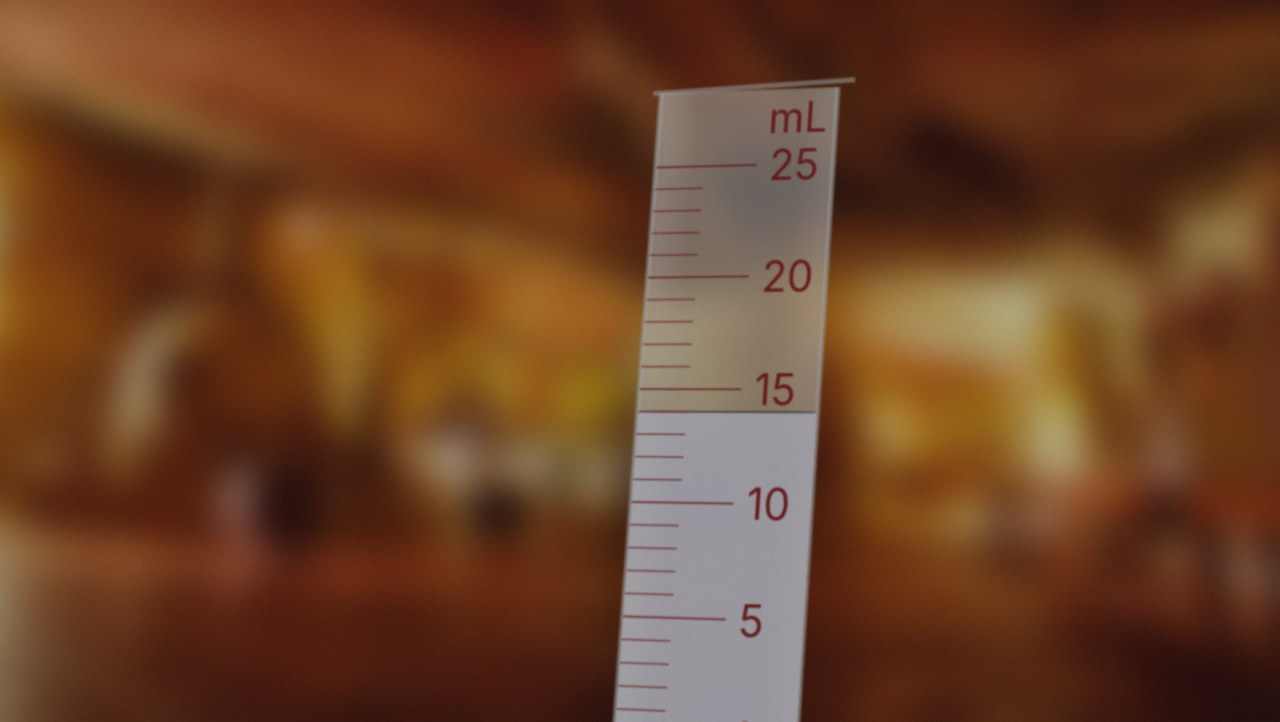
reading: {"value": 14, "unit": "mL"}
